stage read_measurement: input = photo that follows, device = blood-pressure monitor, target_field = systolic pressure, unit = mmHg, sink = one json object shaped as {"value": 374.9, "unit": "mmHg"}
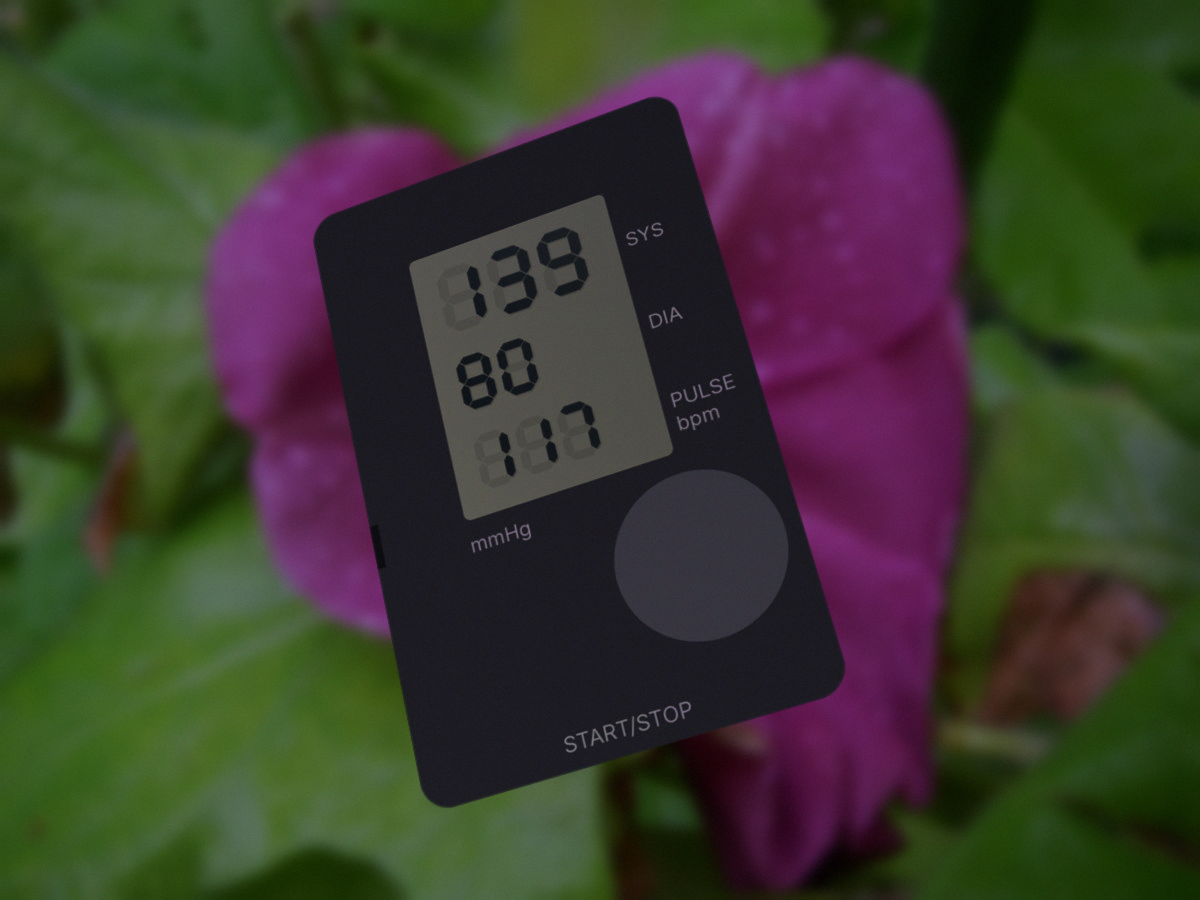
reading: {"value": 139, "unit": "mmHg"}
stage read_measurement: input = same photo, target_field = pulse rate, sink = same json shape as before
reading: {"value": 117, "unit": "bpm"}
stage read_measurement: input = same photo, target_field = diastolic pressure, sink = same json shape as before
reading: {"value": 80, "unit": "mmHg"}
